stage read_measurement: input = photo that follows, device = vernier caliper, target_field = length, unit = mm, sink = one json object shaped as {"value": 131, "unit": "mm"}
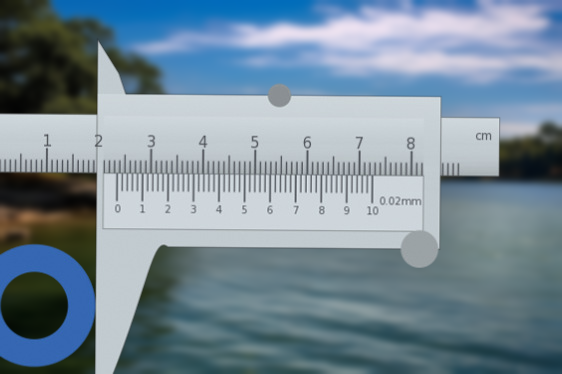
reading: {"value": 23.5, "unit": "mm"}
